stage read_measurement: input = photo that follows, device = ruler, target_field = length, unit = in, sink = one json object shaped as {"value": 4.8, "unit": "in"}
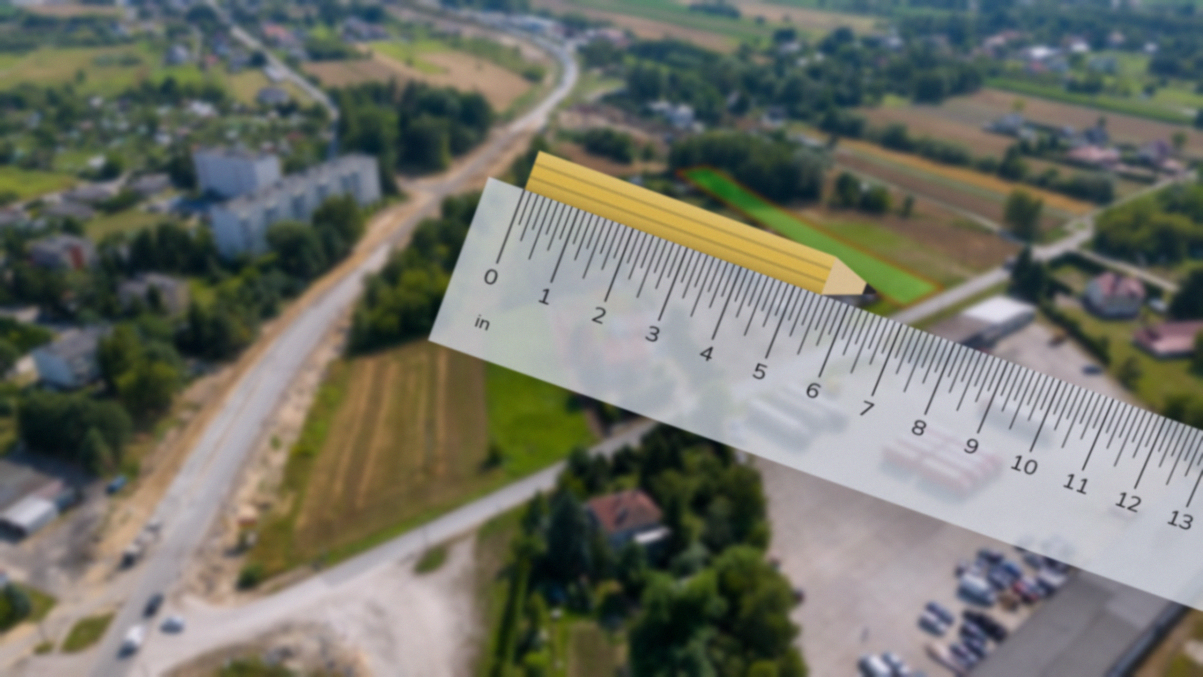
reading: {"value": 6.375, "unit": "in"}
